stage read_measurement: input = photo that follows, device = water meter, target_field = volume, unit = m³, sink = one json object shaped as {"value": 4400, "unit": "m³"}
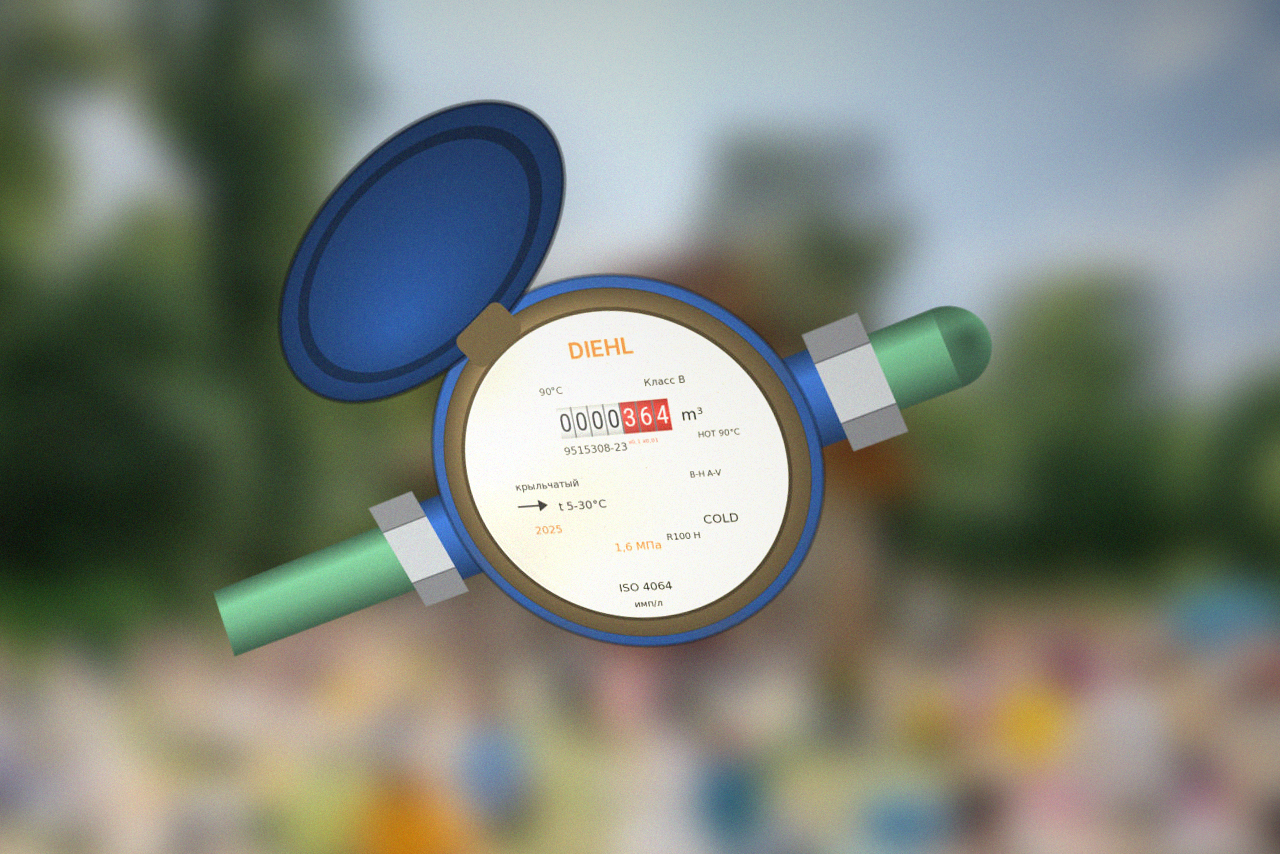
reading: {"value": 0.364, "unit": "m³"}
